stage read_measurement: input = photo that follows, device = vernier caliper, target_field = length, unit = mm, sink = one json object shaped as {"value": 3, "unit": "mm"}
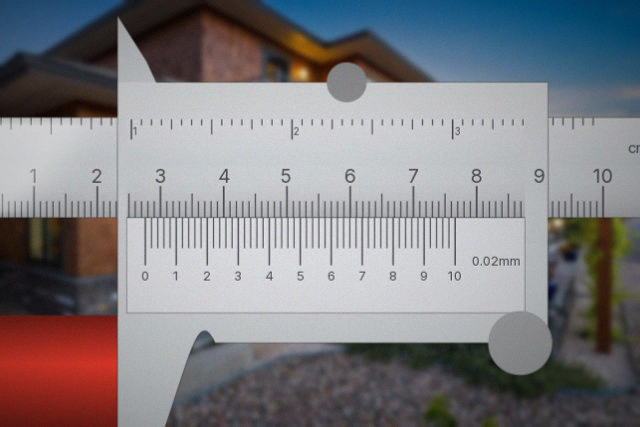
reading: {"value": 27.6, "unit": "mm"}
